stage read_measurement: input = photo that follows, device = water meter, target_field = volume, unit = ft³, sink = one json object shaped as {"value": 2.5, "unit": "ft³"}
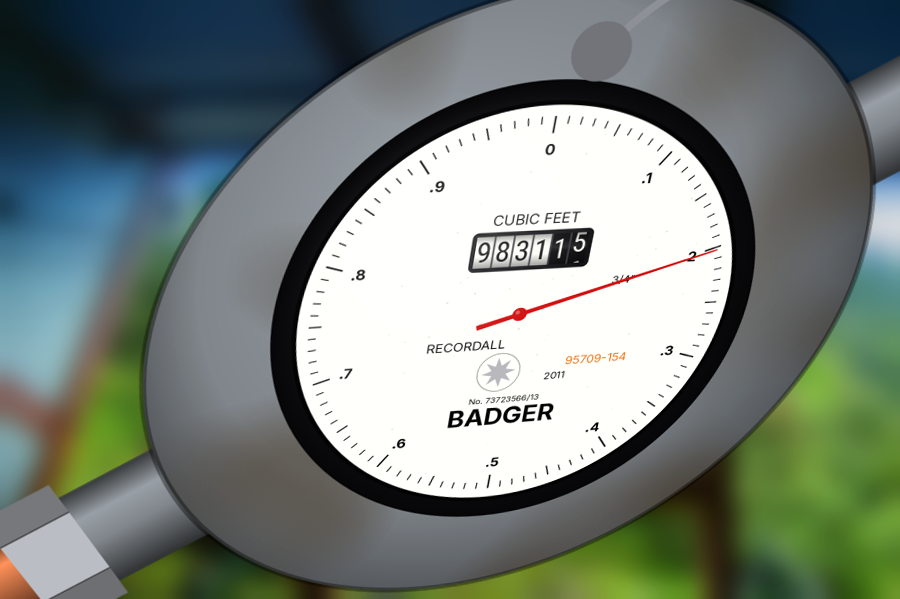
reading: {"value": 983115.20, "unit": "ft³"}
